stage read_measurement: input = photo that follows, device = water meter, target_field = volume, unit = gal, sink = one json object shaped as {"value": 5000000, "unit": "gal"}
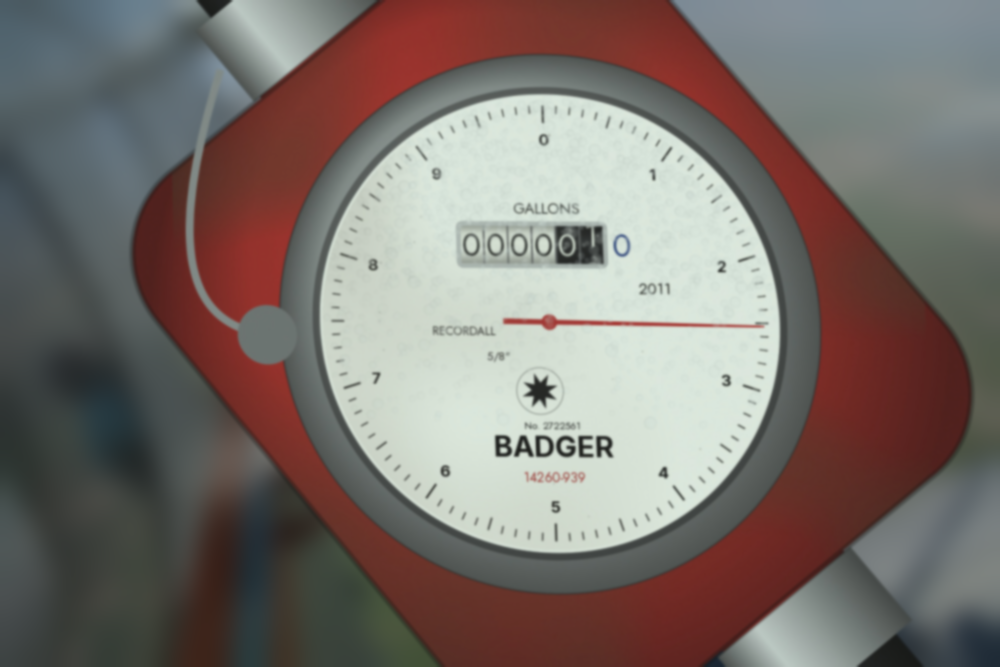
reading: {"value": 12.5, "unit": "gal"}
